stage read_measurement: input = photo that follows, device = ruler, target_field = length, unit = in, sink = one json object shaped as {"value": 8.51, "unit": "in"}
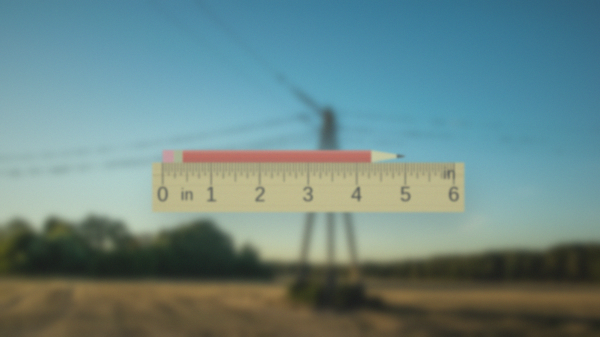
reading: {"value": 5, "unit": "in"}
